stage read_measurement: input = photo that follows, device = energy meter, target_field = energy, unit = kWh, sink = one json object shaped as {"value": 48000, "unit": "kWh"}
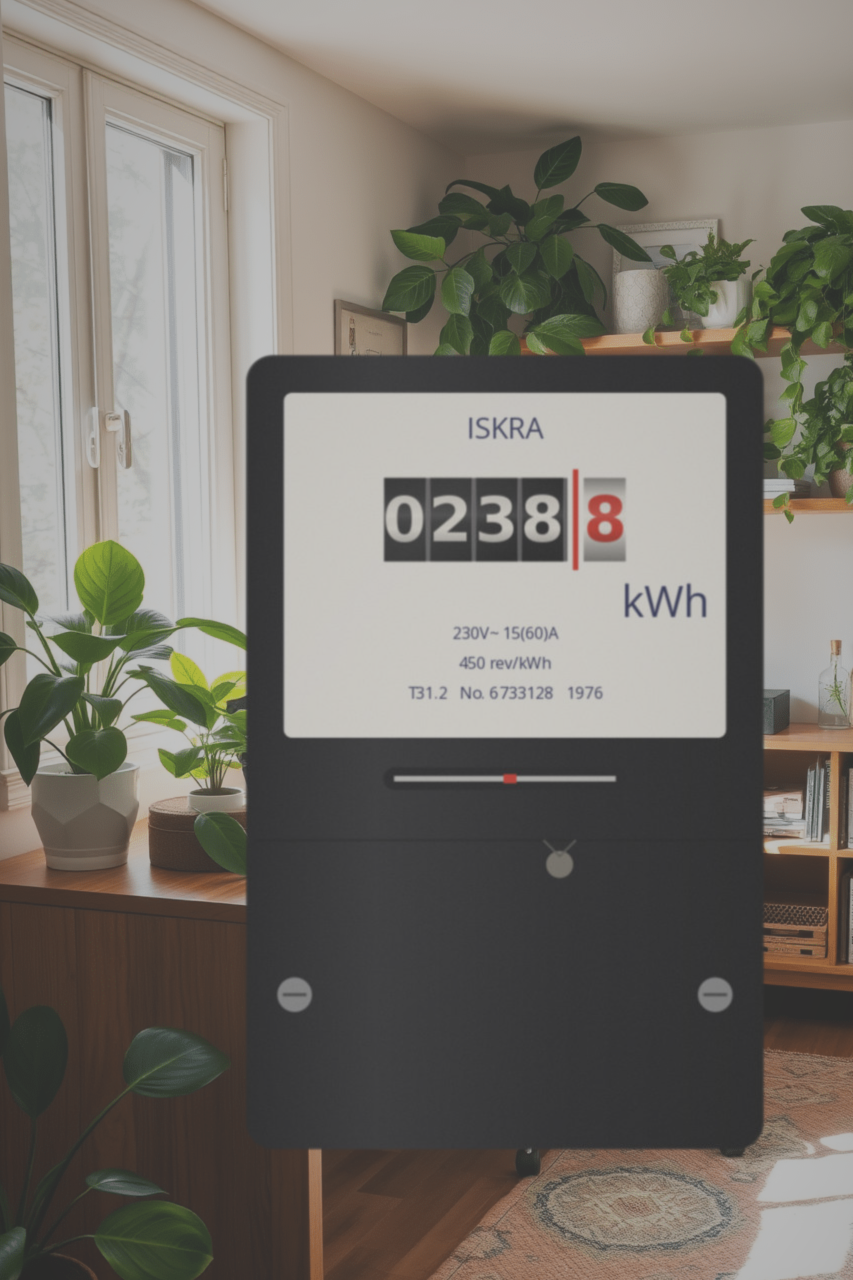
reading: {"value": 238.8, "unit": "kWh"}
